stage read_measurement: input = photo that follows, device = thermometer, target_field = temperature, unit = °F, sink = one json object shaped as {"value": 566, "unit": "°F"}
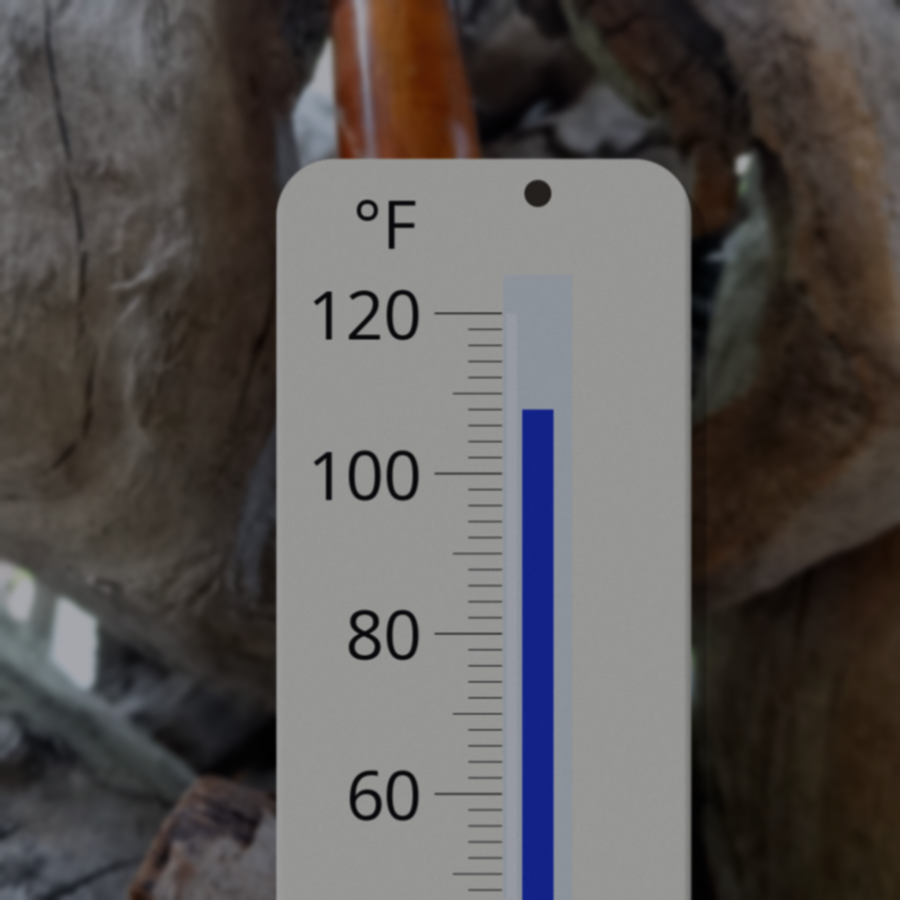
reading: {"value": 108, "unit": "°F"}
